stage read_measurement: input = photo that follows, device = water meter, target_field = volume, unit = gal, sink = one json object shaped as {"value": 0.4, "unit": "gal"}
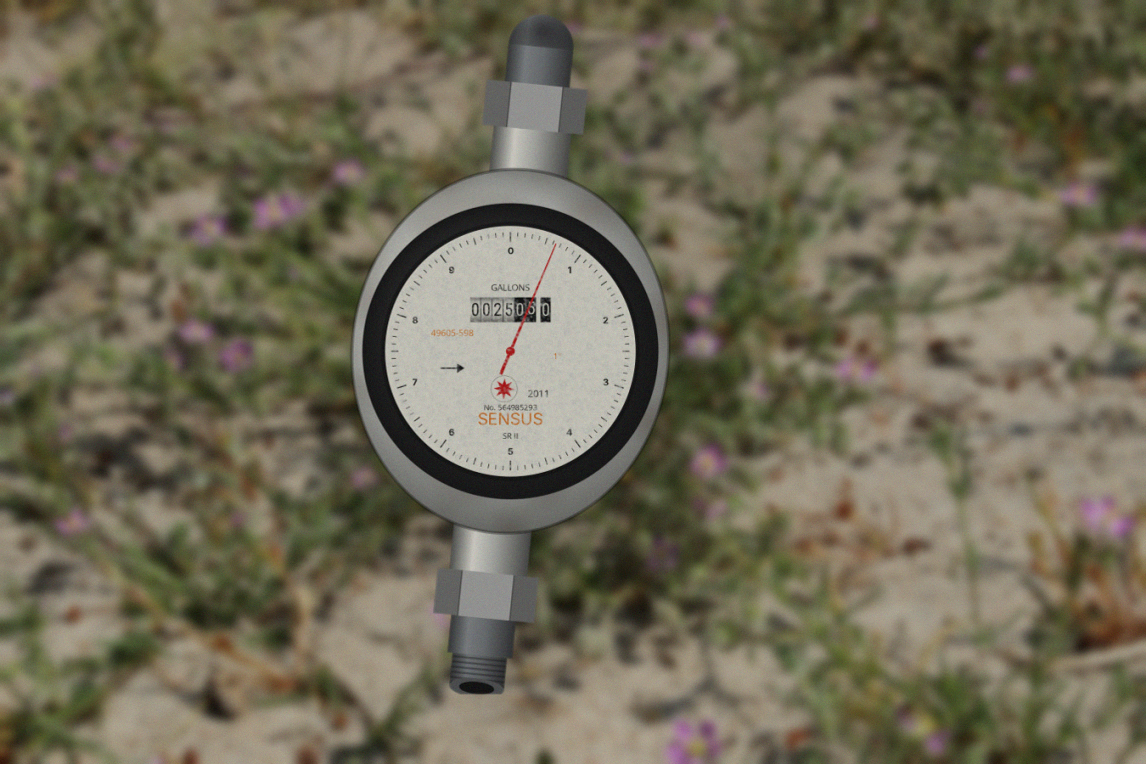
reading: {"value": 25050.6, "unit": "gal"}
